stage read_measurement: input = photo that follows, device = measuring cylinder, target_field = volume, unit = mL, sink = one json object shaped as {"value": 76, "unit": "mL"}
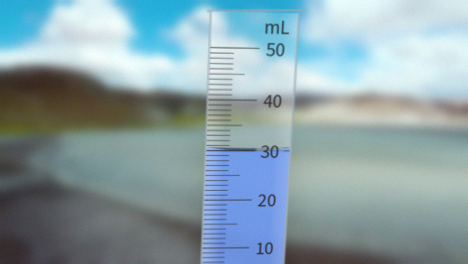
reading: {"value": 30, "unit": "mL"}
